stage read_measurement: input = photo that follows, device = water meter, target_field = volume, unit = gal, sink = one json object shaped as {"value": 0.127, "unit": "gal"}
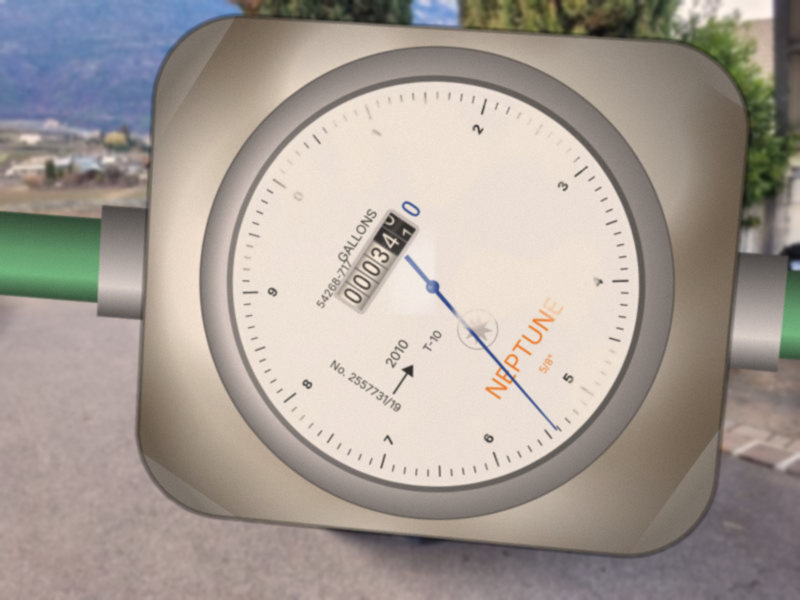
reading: {"value": 3405.4, "unit": "gal"}
